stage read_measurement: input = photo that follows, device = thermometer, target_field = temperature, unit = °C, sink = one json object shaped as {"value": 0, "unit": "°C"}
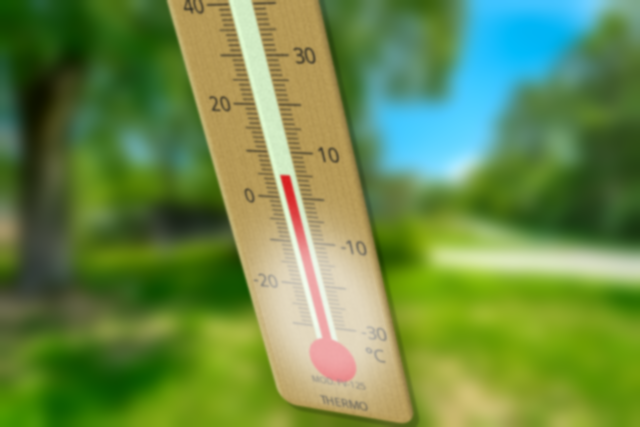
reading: {"value": 5, "unit": "°C"}
